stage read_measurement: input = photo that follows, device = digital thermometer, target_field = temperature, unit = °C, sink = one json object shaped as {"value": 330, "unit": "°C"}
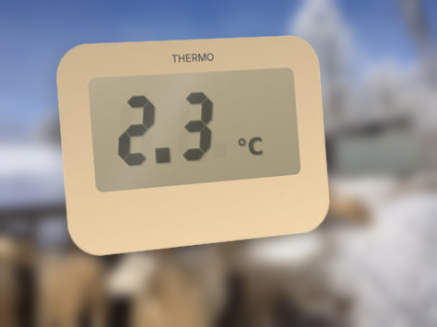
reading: {"value": 2.3, "unit": "°C"}
